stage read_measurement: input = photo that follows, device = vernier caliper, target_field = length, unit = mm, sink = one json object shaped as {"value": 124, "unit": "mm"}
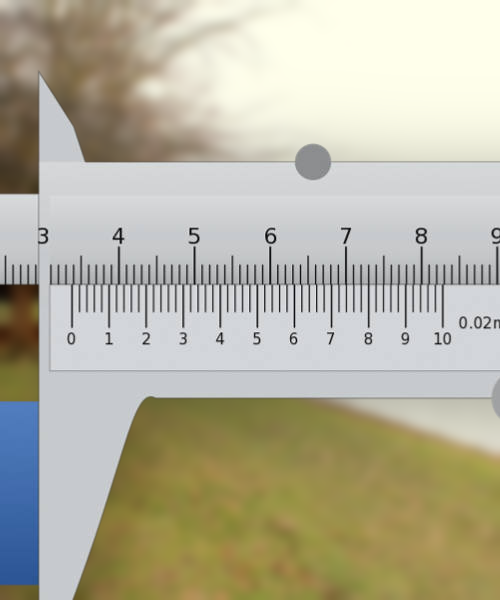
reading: {"value": 33.8, "unit": "mm"}
